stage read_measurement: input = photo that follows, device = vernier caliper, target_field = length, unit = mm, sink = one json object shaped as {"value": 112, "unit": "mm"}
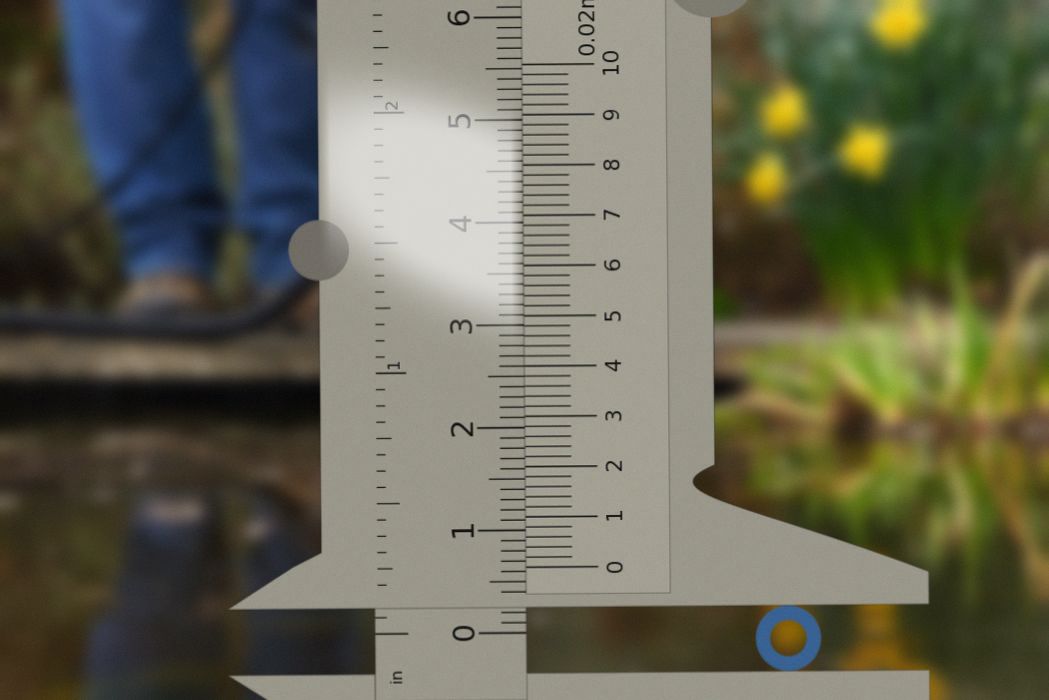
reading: {"value": 6.4, "unit": "mm"}
